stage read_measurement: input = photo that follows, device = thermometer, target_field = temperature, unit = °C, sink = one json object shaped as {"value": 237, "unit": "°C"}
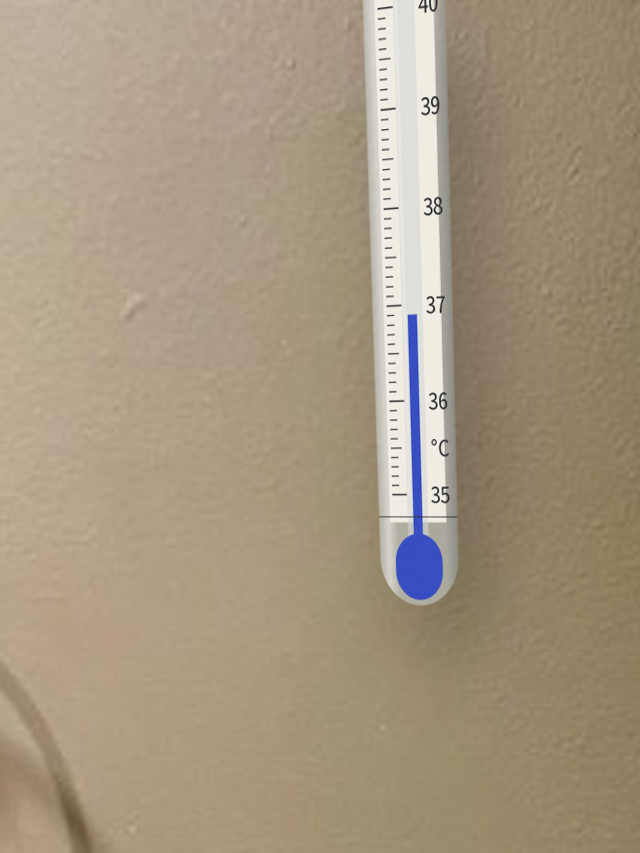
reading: {"value": 36.9, "unit": "°C"}
